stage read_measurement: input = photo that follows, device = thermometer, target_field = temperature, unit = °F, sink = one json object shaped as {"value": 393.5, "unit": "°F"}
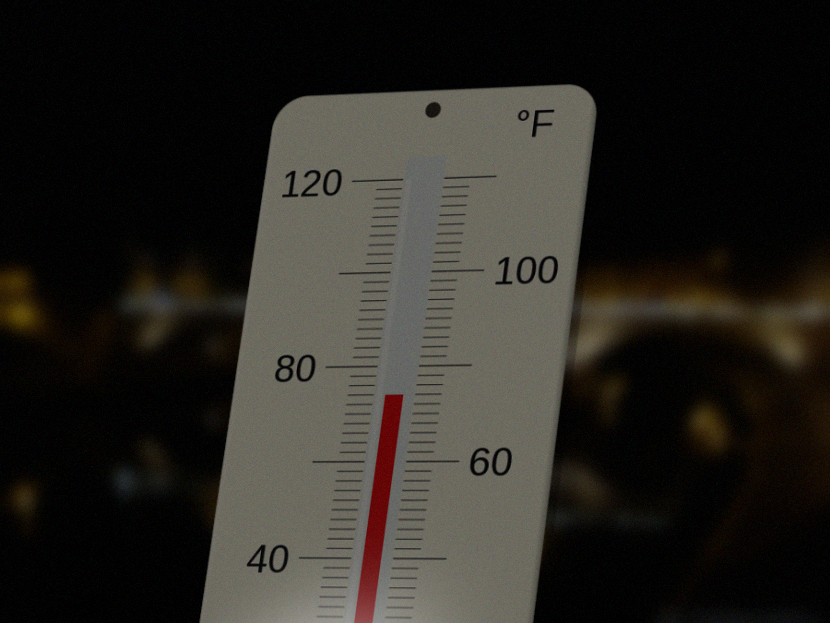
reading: {"value": 74, "unit": "°F"}
